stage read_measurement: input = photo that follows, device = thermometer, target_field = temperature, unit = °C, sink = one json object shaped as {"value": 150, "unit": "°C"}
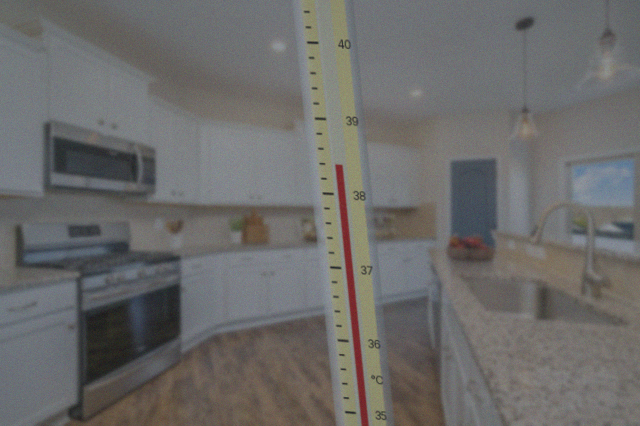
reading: {"value": 38.4, "unit": "°C"}
